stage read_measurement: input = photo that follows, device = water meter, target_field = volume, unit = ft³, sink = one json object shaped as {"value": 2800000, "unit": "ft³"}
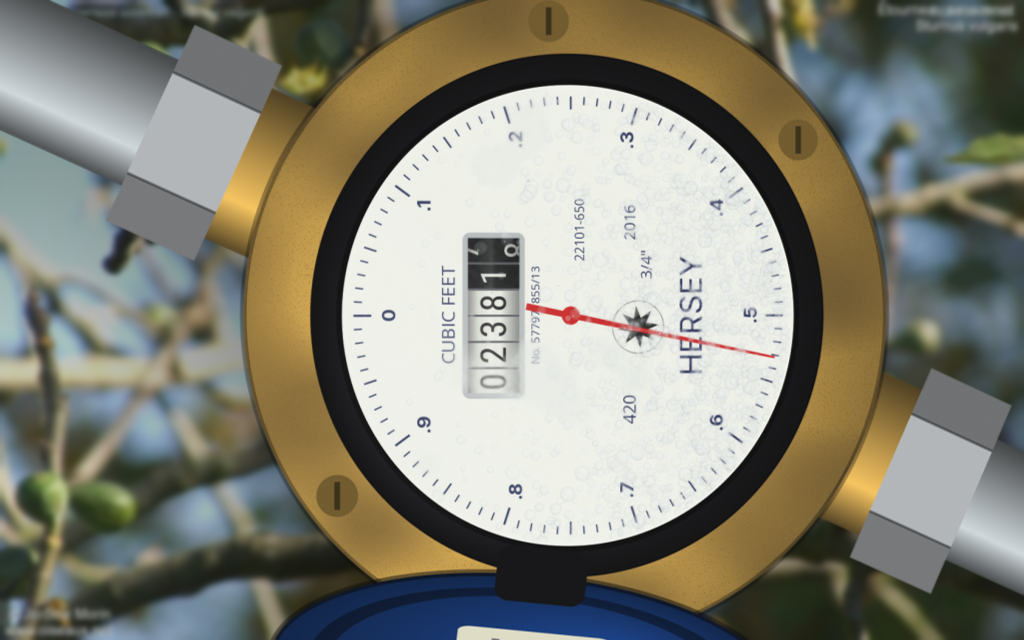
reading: {"value": 23817.53, "unit": "ft³"}
